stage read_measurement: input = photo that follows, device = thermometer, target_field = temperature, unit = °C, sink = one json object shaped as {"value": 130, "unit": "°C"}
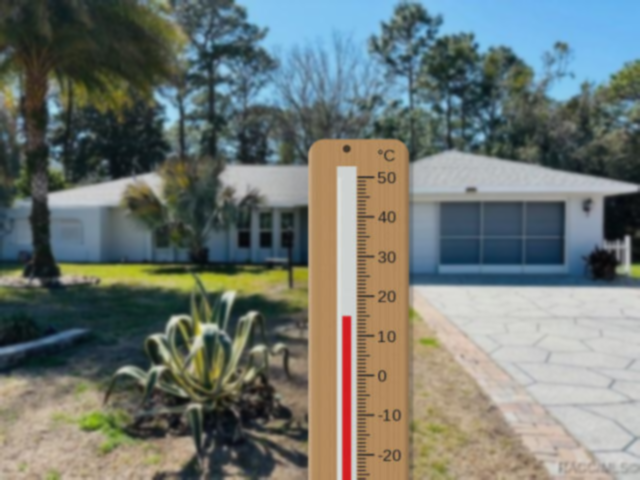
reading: {"value": 15, "unit": "°C"}
